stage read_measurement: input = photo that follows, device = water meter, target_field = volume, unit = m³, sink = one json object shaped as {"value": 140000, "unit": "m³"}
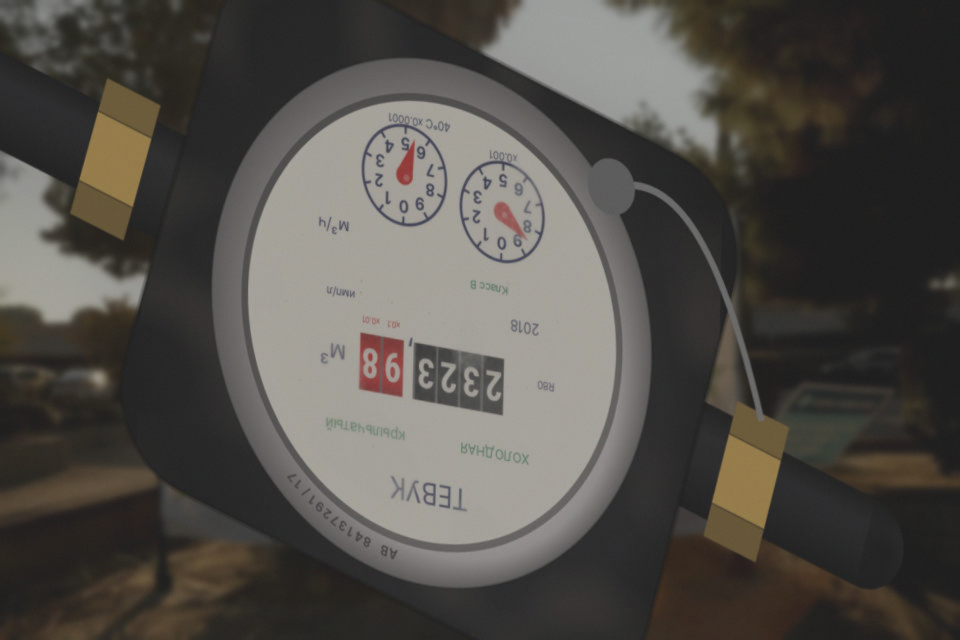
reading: {"value": 2323.9885, "unit": "m³"}
